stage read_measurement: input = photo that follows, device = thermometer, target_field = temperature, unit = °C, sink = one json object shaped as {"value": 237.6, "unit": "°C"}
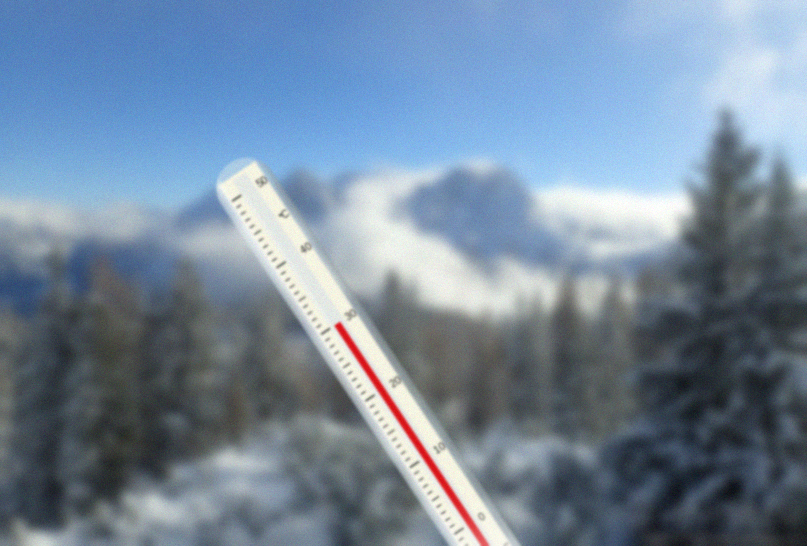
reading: {"value": 30, "unit": "°C"}
